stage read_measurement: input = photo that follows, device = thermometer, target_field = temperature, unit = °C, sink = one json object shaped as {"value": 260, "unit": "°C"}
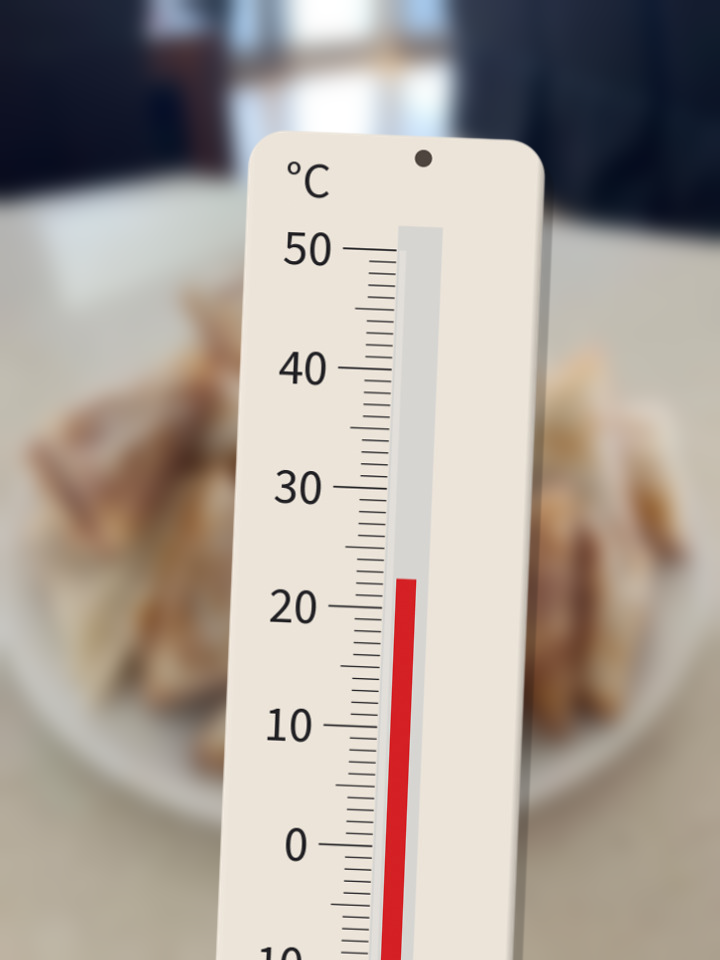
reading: {"value": 22.5, "unit": "°C"}
